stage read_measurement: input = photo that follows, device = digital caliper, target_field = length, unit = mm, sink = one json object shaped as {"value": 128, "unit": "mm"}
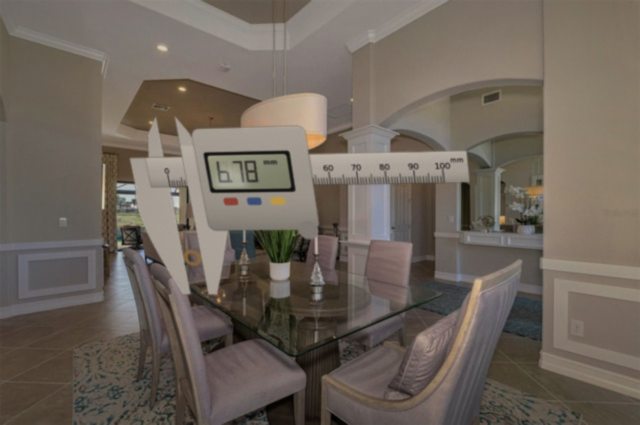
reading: {"value": 6.78, "unit": "mm"}
